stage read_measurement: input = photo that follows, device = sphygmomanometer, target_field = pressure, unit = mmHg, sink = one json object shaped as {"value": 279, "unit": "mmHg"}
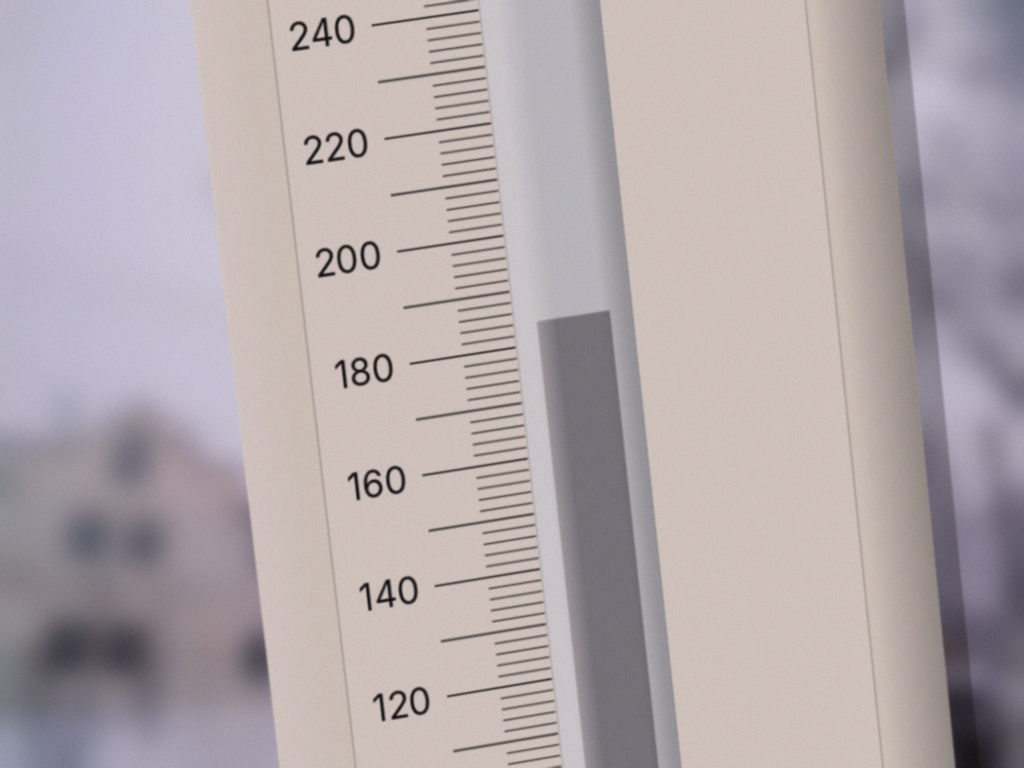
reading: {"value": 184, "unit": "mmHg"}
